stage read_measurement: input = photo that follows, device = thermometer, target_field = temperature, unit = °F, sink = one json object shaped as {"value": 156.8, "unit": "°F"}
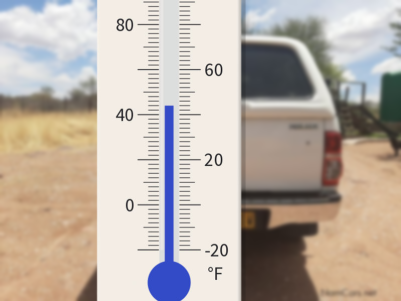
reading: {"value": 44, "unit": "°F"}
